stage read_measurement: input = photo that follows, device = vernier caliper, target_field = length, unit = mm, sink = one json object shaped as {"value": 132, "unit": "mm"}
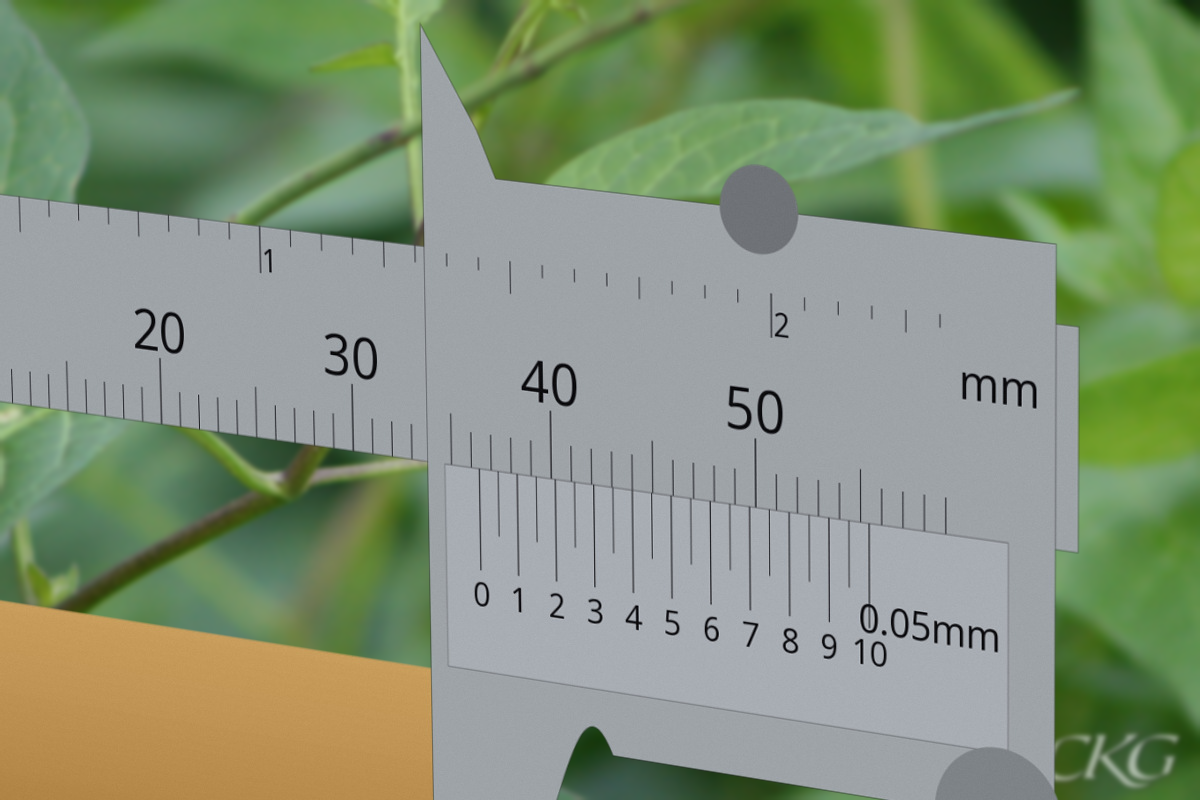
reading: {"value": 36.4, "unit": "mm"}
